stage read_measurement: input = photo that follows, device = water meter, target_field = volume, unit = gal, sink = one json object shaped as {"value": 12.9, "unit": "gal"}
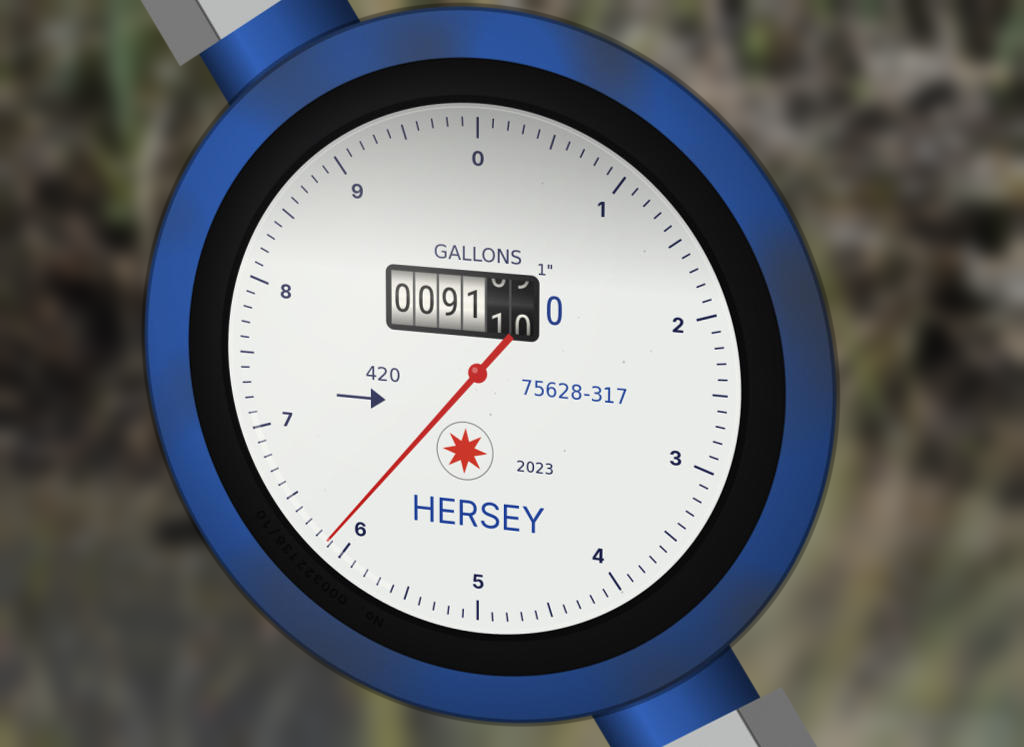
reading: {"value": 91096.1, "unit": "gal"}
